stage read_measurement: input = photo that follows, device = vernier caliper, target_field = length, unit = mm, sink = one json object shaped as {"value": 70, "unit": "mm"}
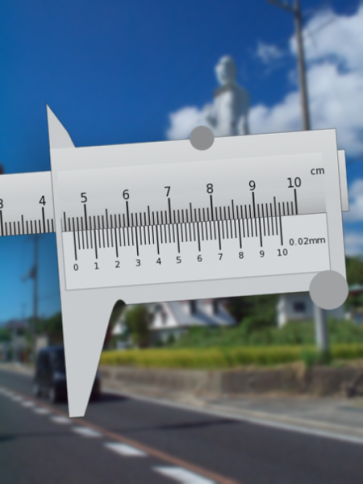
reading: {"value": 47.0, "unit": "mm"}
